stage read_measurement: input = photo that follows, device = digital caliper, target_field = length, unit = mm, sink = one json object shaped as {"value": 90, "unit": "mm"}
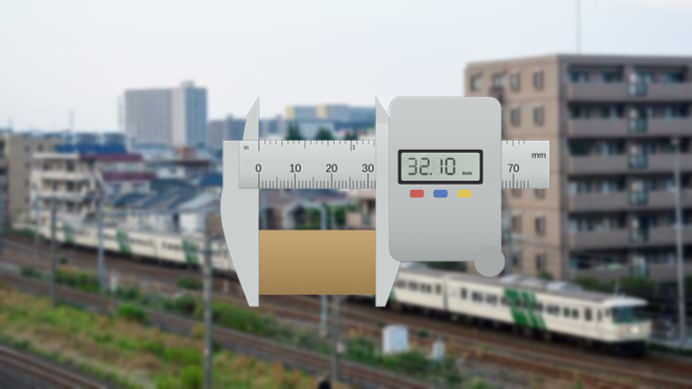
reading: {"value": 32.10, "unit": "mm"}
